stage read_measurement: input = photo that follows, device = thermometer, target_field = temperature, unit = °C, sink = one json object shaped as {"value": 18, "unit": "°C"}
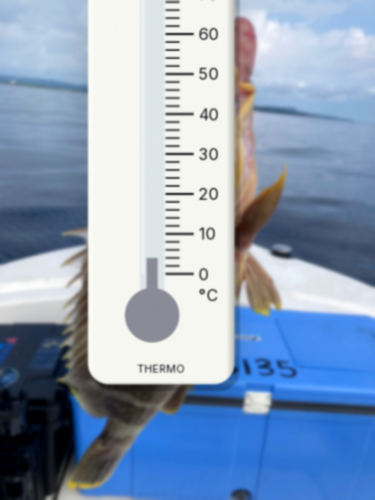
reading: {"value": 4, "unit": "°C"}
